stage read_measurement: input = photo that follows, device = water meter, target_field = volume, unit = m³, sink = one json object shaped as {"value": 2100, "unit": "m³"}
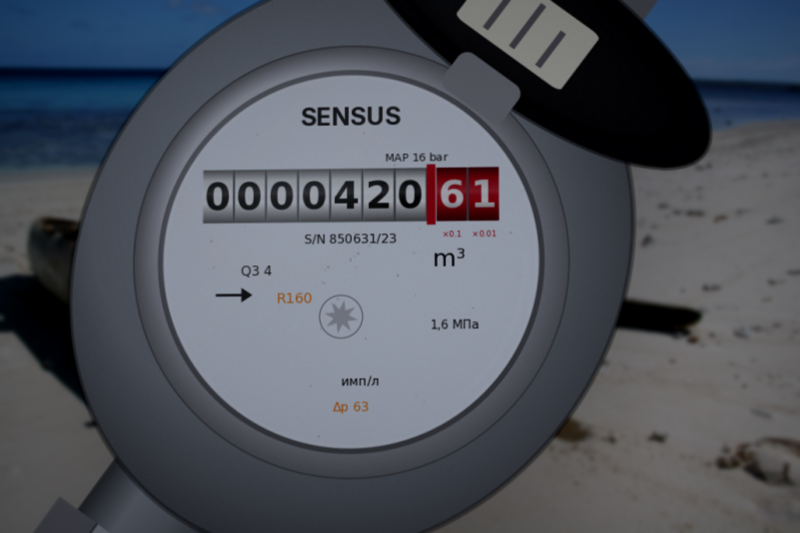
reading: {"value": 420.61, "unit": "m³"}
